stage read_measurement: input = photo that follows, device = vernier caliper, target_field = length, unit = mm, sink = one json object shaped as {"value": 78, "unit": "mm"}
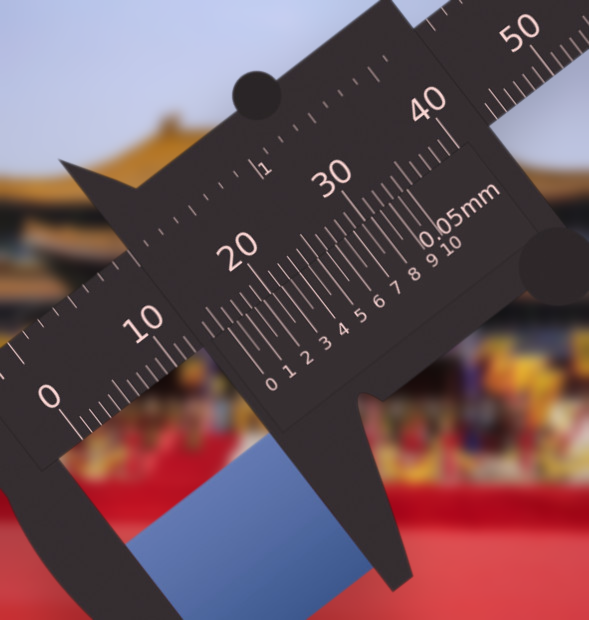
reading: {"value": 15.4, "unit": "mm"}
